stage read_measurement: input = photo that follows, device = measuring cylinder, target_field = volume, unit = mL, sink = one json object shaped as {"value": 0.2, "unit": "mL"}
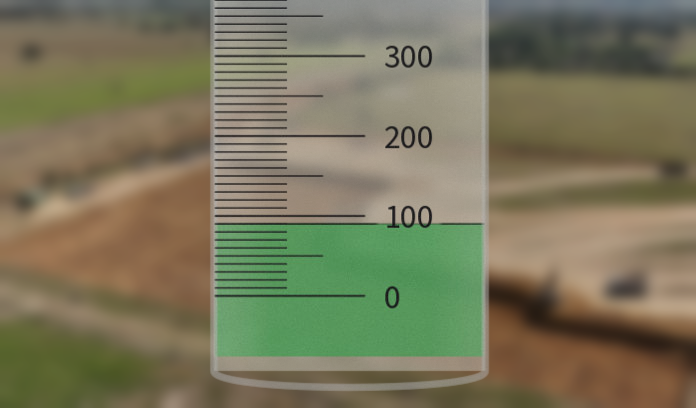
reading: {"value": 90, "unit": "mL"}
